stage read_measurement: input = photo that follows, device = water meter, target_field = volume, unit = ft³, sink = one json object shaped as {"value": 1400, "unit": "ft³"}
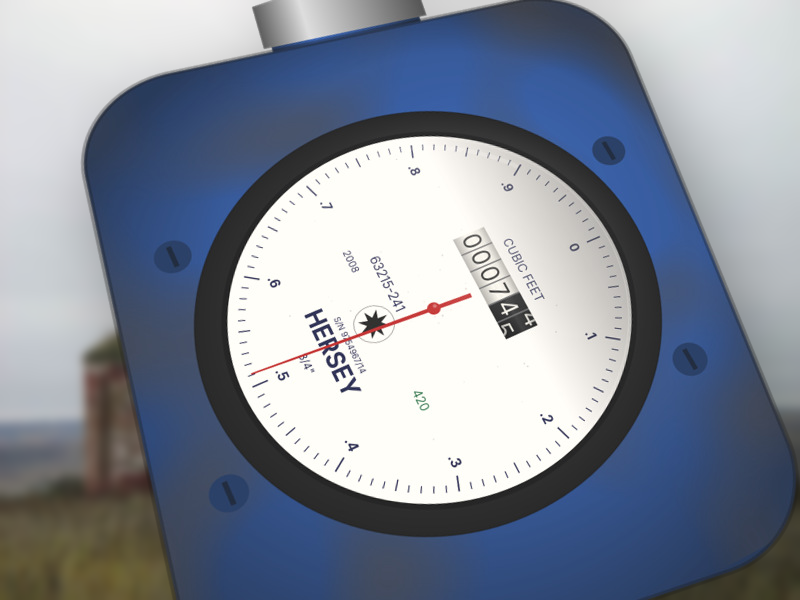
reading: {"value": 744.51, "unit": "ft³"}
